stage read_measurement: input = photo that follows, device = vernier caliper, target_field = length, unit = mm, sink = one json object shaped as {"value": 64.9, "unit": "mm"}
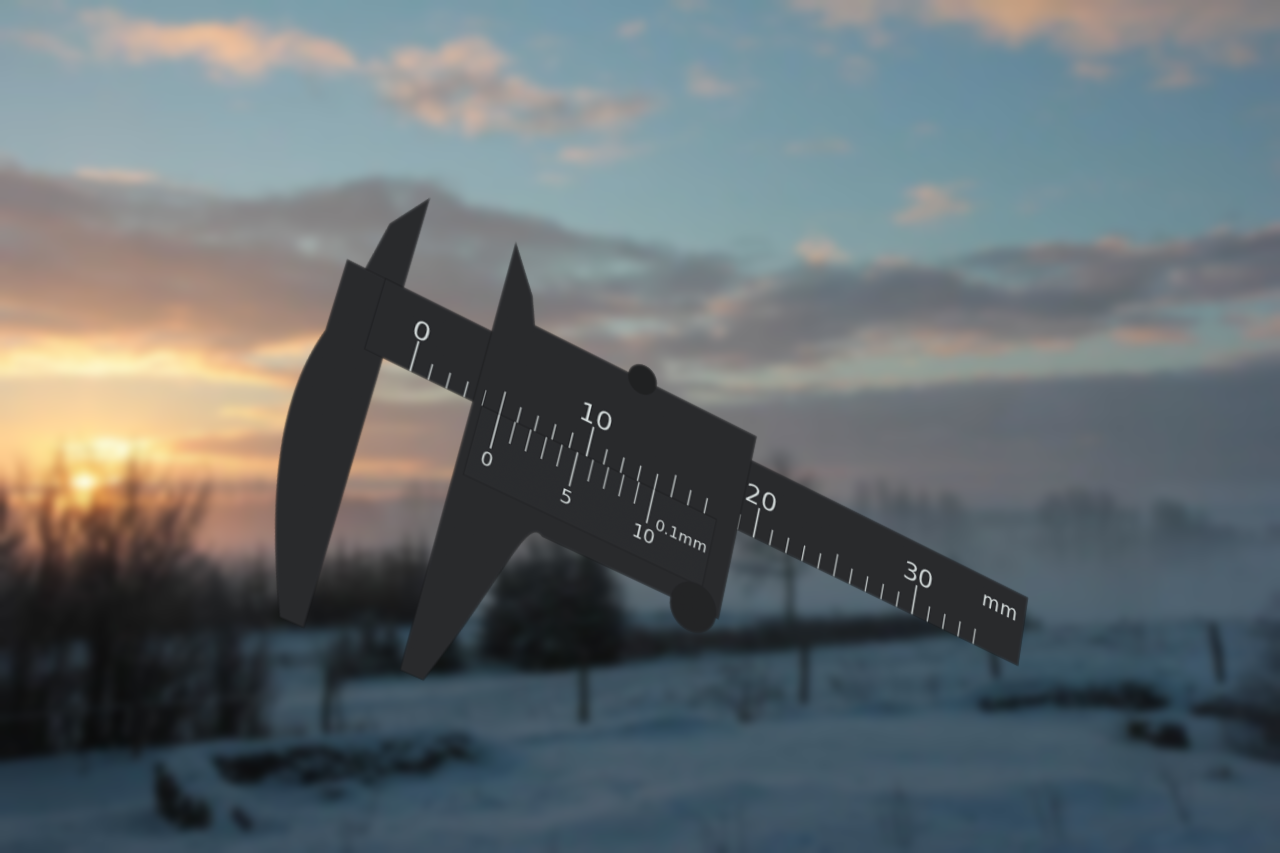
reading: {"value": 5.0, "unit": "mm"}
